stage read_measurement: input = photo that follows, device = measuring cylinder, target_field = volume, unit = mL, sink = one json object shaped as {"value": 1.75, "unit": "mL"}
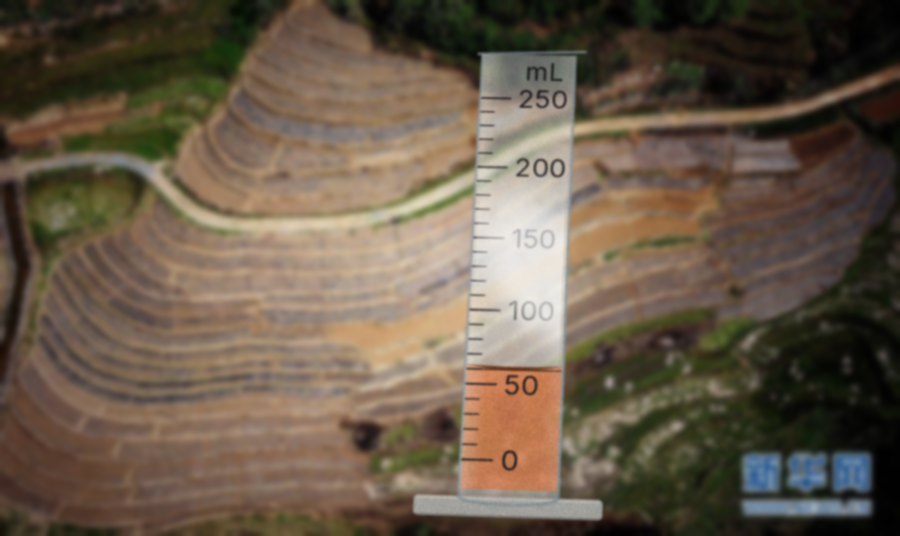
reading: {"value": 60, "unit": "mL"}
